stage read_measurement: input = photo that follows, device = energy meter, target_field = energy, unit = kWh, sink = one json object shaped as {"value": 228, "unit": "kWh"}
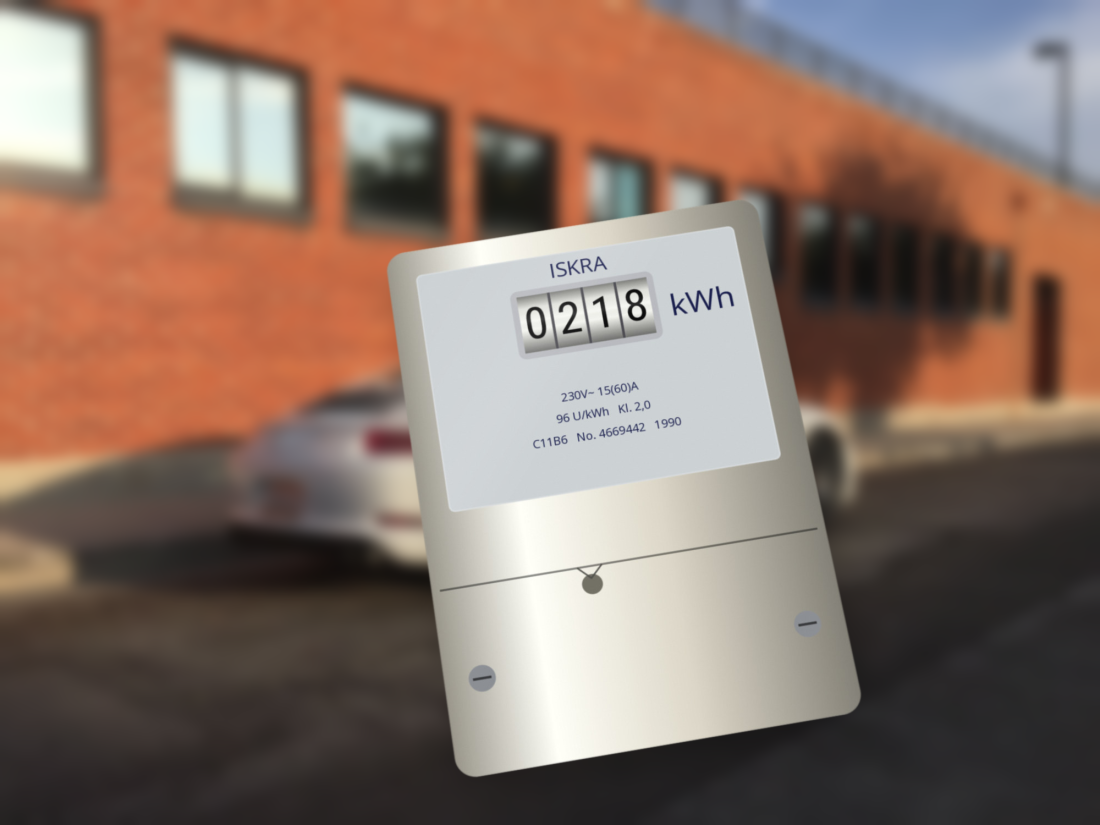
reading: {"value": 218, "unit": "kWh"}
